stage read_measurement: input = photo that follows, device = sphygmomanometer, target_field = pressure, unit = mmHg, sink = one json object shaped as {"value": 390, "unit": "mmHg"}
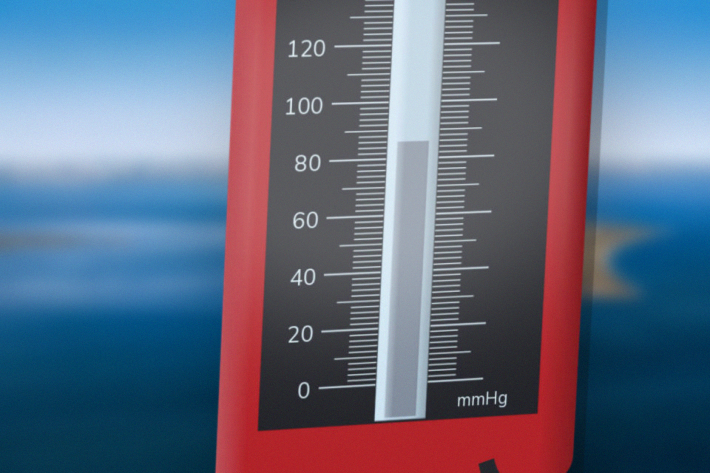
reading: {"value": 86, "unit": "mmHg"}
